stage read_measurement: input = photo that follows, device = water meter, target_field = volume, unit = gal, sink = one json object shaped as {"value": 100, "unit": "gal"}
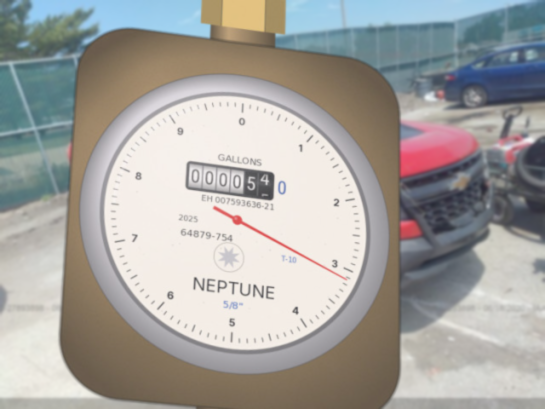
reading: {"value": 543.1, "unit": "gal"}
